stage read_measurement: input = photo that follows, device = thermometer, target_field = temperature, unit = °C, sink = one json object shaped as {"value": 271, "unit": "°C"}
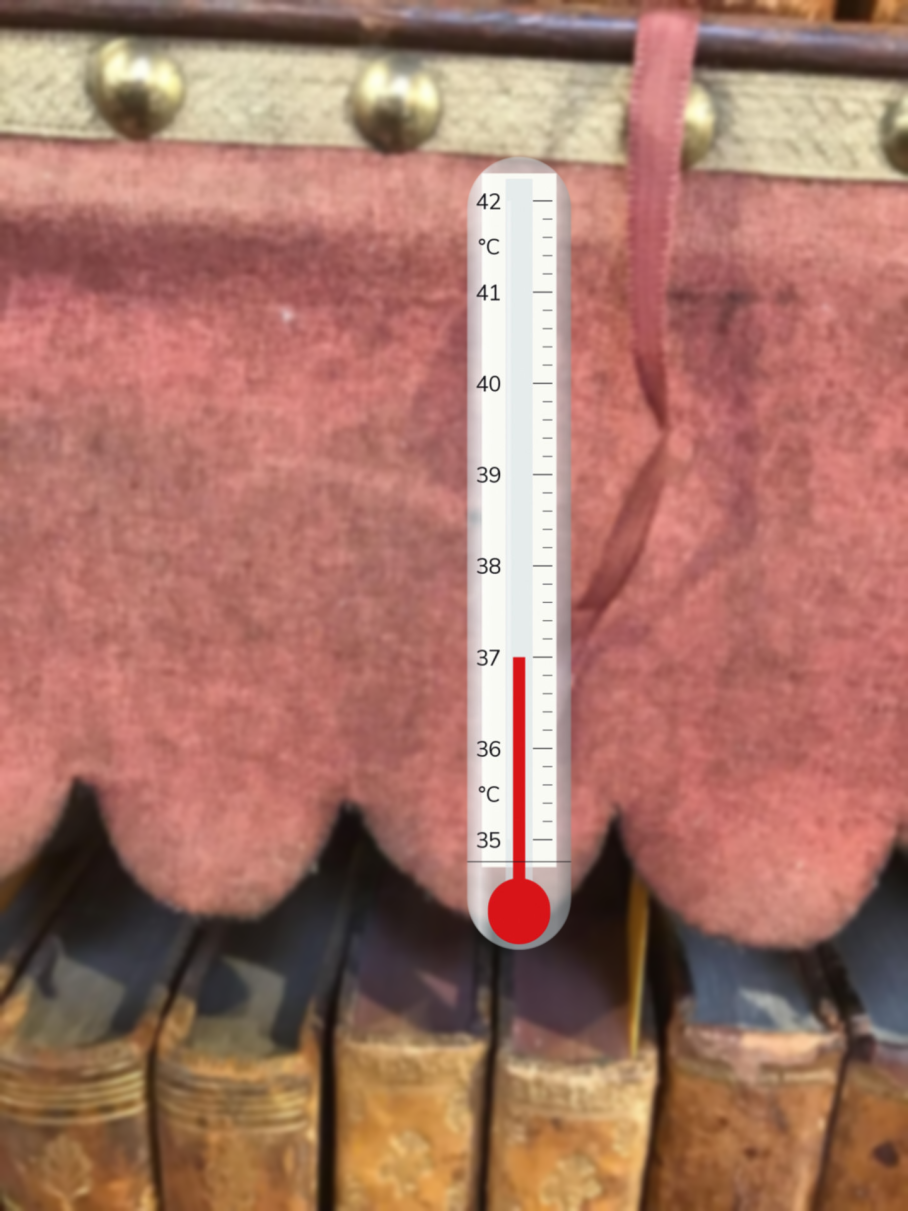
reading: {"value": 37, "unit": "°C"}
